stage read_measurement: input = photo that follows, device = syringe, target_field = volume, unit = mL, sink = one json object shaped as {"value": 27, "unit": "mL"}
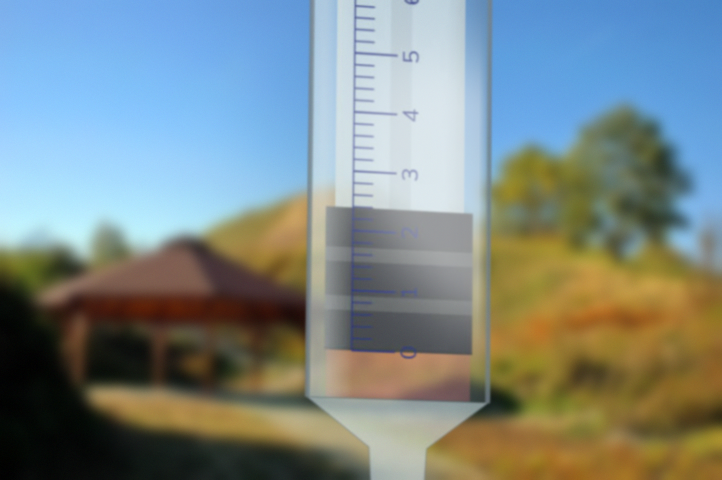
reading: {"value": 0, "unit": "mL"}
